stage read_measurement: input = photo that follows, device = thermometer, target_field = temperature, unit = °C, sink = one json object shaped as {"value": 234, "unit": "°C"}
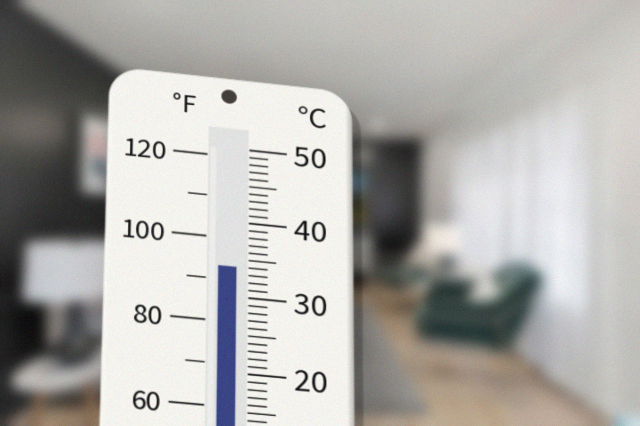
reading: {"value": 34, "unit": "°C"}
